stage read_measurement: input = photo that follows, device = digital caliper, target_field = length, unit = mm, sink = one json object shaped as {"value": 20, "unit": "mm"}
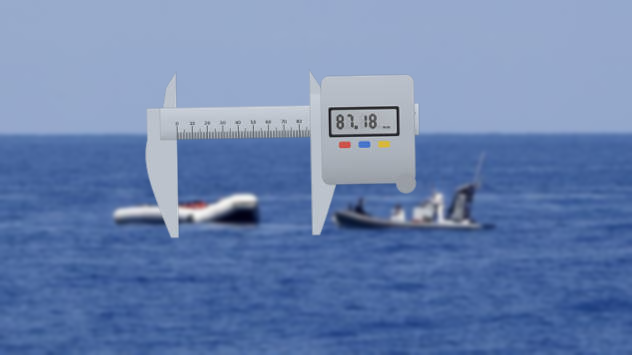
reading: {"value": 87.18, "unit": "mm"}
